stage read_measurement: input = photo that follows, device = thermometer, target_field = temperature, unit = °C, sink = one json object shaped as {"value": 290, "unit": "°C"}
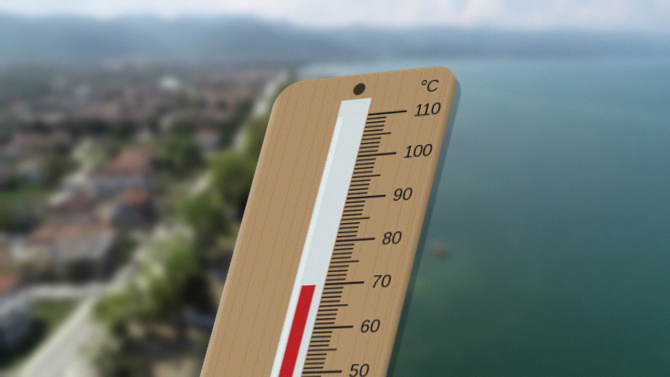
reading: {"value": 70, "unit": "°C"}
